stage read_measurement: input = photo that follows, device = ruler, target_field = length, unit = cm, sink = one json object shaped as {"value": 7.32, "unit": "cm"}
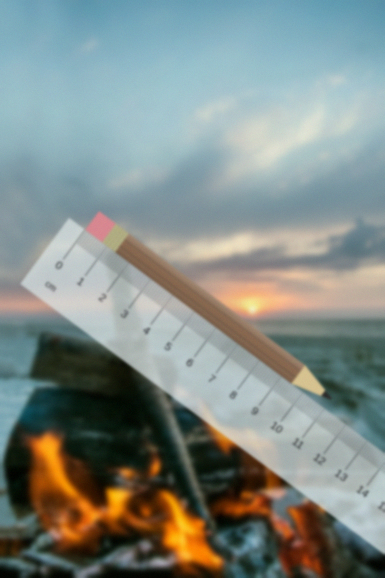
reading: {"value": 11, "unit": "cm"}
